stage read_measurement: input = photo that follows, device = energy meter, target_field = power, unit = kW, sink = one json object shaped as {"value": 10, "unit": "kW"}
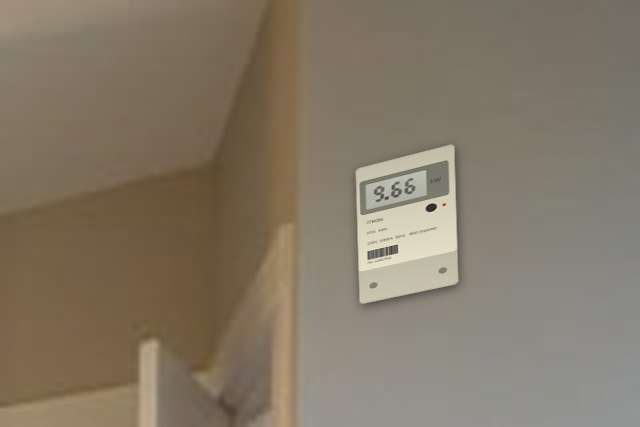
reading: {"value": 9.66, "unit": "kW"}
